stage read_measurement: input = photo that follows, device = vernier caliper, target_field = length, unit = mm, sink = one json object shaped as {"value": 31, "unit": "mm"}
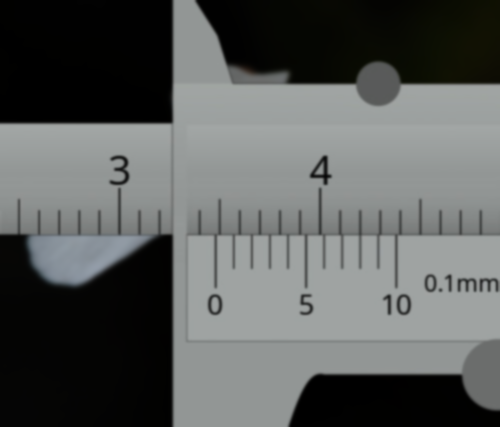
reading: {"value": 34.8, "unit": "mm"}
